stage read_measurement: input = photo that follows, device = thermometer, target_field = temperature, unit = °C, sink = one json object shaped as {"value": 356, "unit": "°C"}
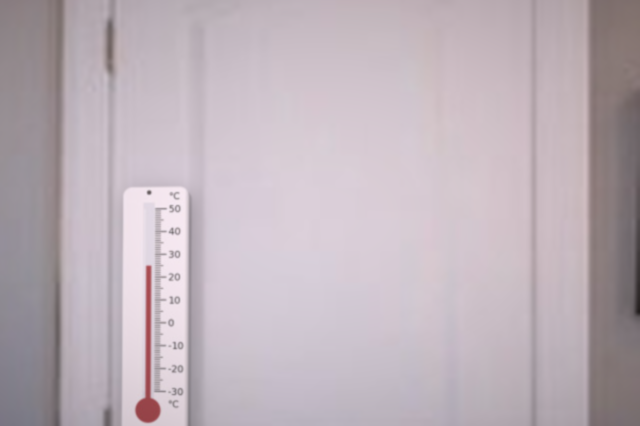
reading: {"value": 25, "unit": "°C"}
